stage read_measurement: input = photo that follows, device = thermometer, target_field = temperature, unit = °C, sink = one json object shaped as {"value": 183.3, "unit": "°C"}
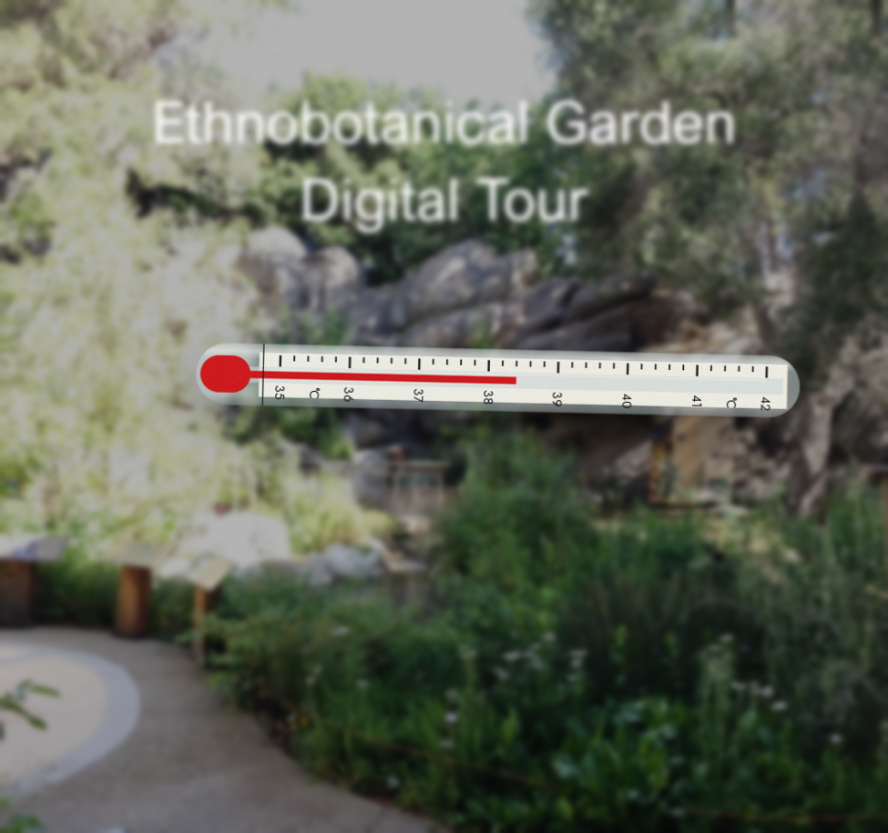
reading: {"value": 38.4, "unit": "°C"}
